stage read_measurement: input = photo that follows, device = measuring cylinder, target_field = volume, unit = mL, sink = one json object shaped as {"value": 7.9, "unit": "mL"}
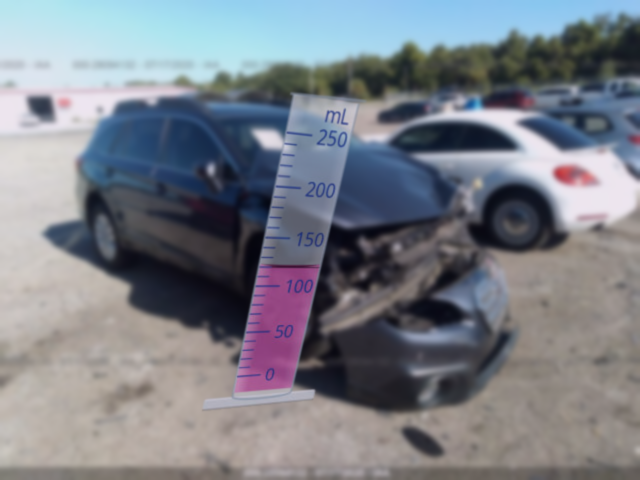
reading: {"value": 120, "unit": "mL"}
